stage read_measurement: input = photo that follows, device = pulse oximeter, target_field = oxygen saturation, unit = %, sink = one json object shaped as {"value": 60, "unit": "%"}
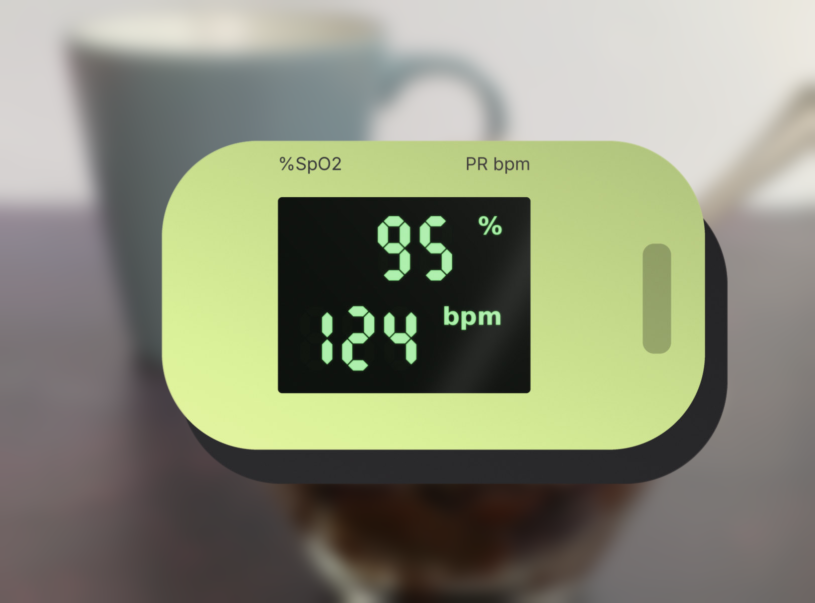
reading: {"value": 95, "unit": "%"}
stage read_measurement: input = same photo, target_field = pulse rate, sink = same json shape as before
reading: {"value": 124, "unit": "bpm"}
